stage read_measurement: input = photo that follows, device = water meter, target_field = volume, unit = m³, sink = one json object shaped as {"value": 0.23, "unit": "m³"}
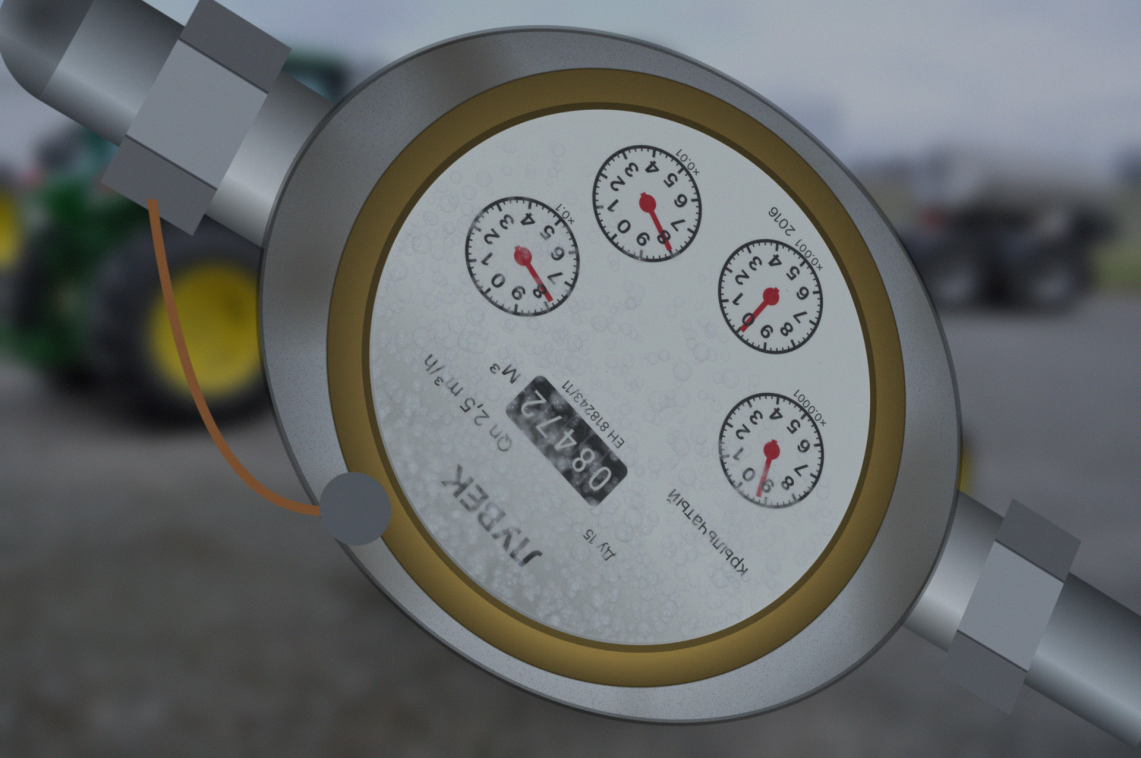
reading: {"value": 8472.7799, "unit": "m³"}
